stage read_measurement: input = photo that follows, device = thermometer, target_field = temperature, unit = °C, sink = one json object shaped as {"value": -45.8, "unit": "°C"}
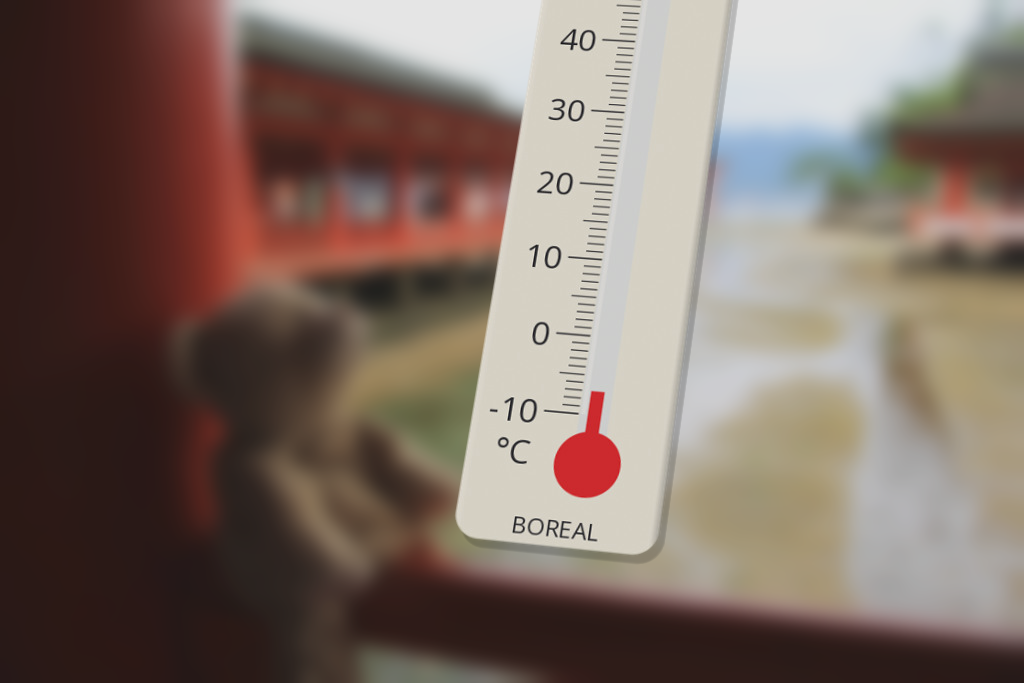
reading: {"value": -7, "unit": "°C"}
